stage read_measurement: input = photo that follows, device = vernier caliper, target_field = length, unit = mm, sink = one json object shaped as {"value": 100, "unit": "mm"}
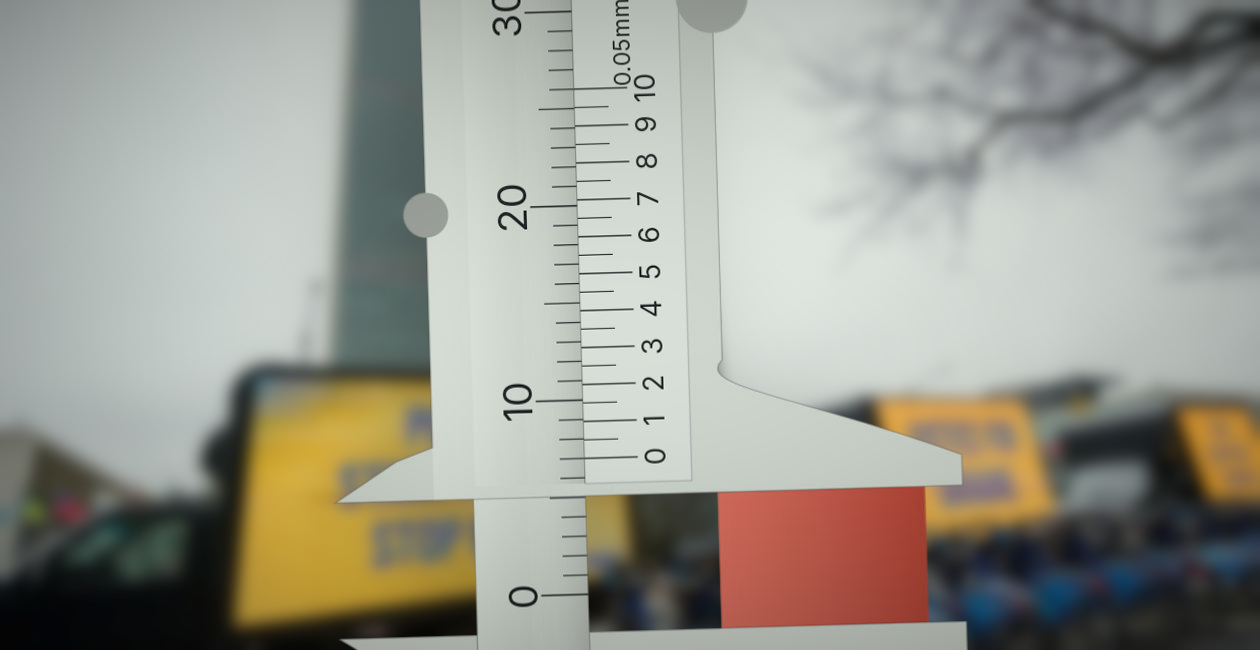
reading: {"value": 7.0, "unit": "mm"}
